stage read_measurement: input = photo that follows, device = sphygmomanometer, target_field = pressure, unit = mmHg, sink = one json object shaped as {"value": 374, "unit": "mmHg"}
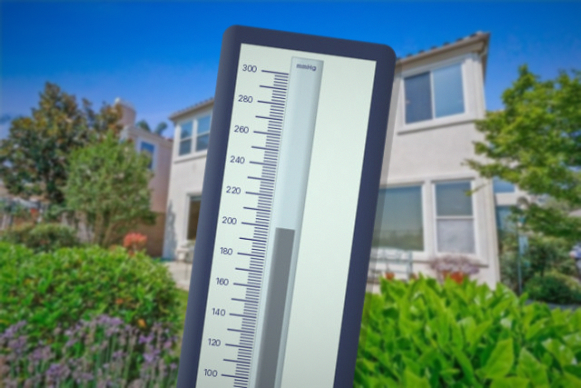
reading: {"value": 200, "unit": "mmHg"}
